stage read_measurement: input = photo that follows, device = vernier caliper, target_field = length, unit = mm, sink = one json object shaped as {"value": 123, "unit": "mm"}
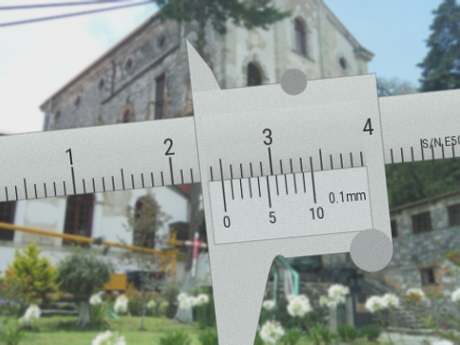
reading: {"value": 25.0, "unit": "mm"}
